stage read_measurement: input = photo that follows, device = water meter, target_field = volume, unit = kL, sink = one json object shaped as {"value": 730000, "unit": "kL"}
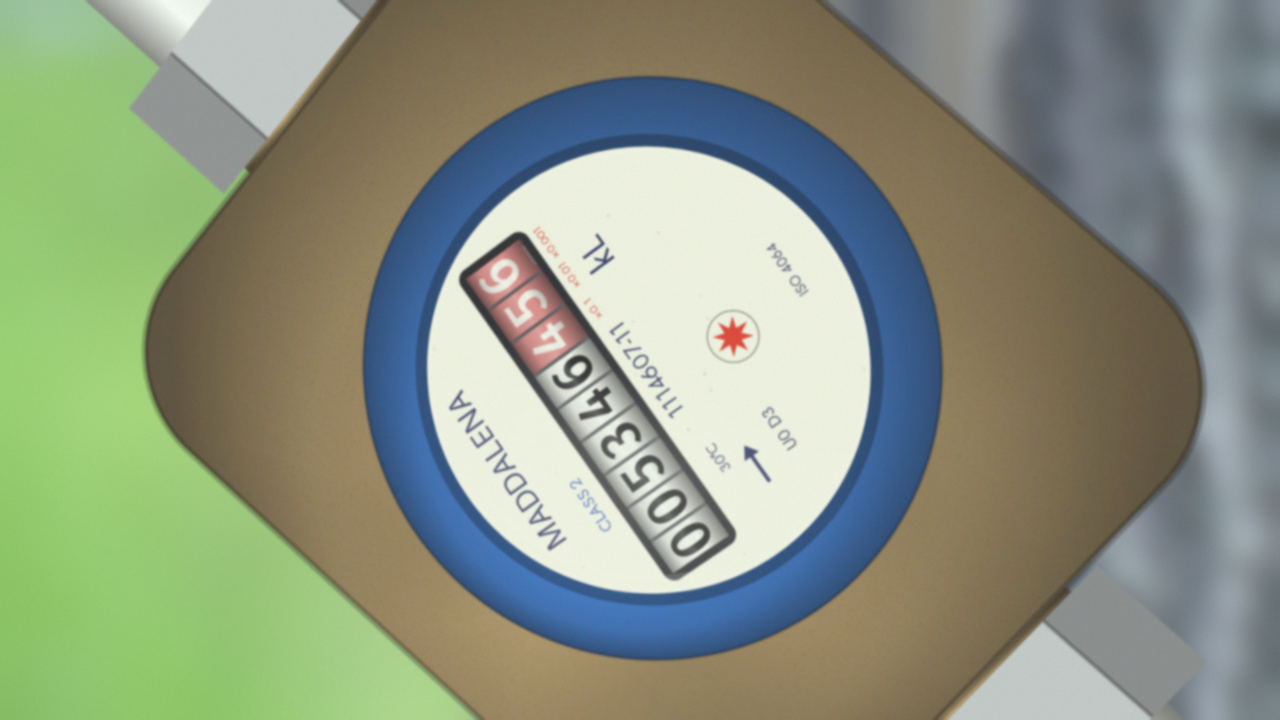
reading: {"value": 5346.456, "unit": "kL"}
